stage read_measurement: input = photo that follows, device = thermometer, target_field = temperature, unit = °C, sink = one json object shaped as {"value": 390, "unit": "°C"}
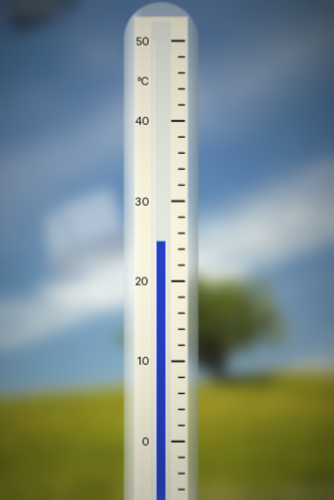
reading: {"value": 25, "unit": "°C"}
